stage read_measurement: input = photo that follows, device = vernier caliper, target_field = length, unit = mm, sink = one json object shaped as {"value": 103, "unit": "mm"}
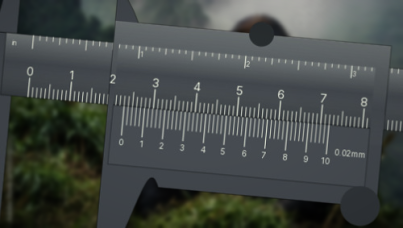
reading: {"value": 23.0, "unit": "mm"}
